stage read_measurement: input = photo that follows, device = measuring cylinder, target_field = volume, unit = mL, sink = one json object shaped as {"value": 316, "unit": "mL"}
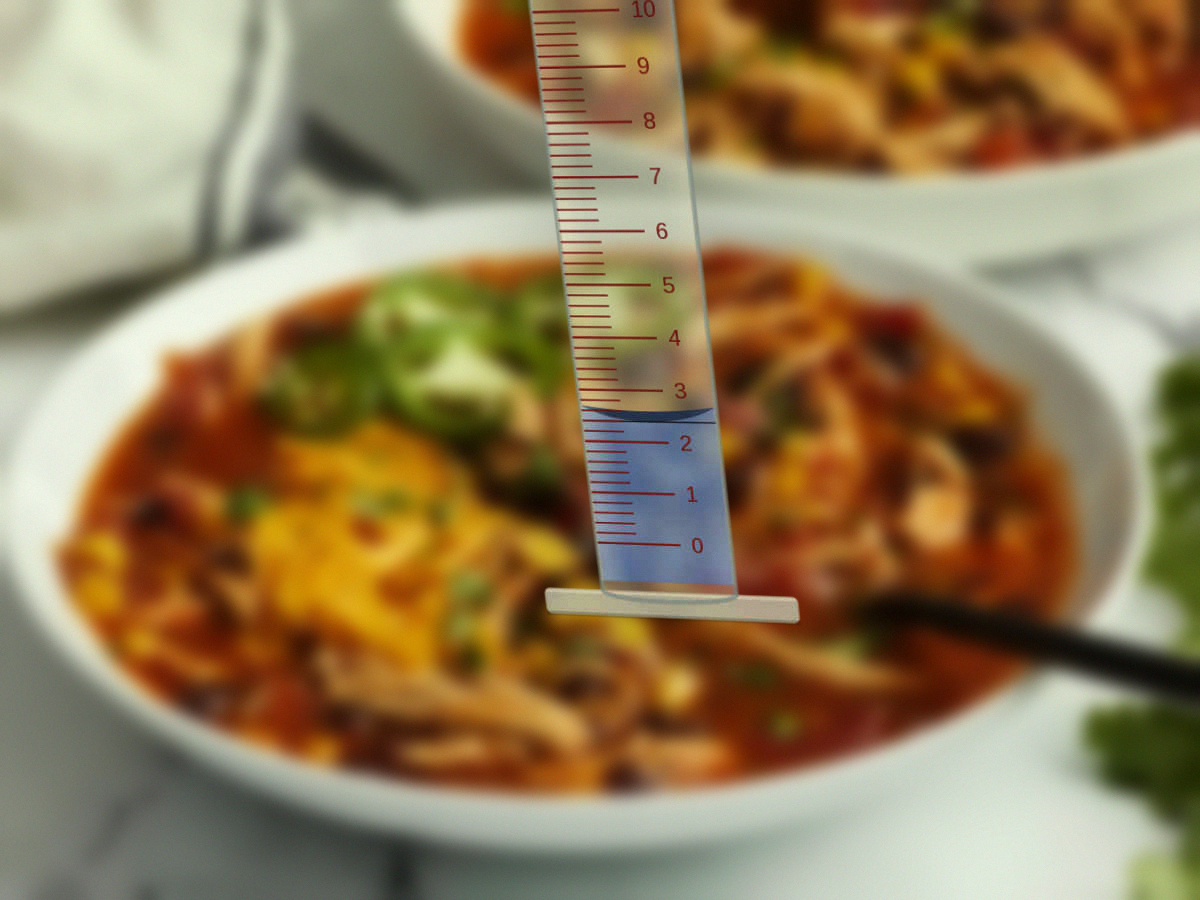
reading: {"value": 2.4, "unit": "mL"}
